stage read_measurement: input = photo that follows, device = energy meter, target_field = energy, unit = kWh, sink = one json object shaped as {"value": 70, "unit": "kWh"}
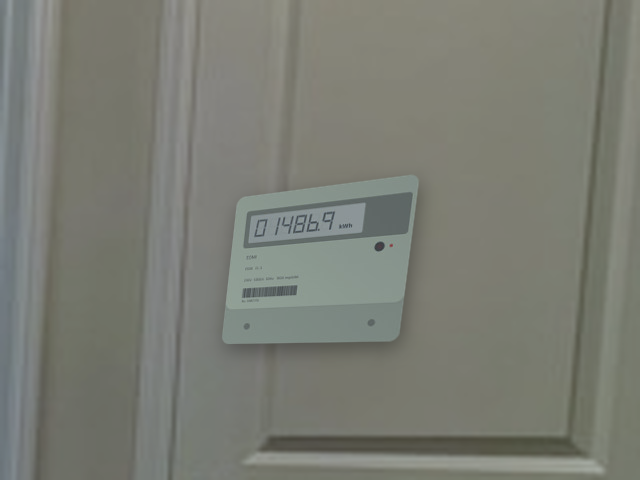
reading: {"value": 1486.9, "unit": "kWh"}
